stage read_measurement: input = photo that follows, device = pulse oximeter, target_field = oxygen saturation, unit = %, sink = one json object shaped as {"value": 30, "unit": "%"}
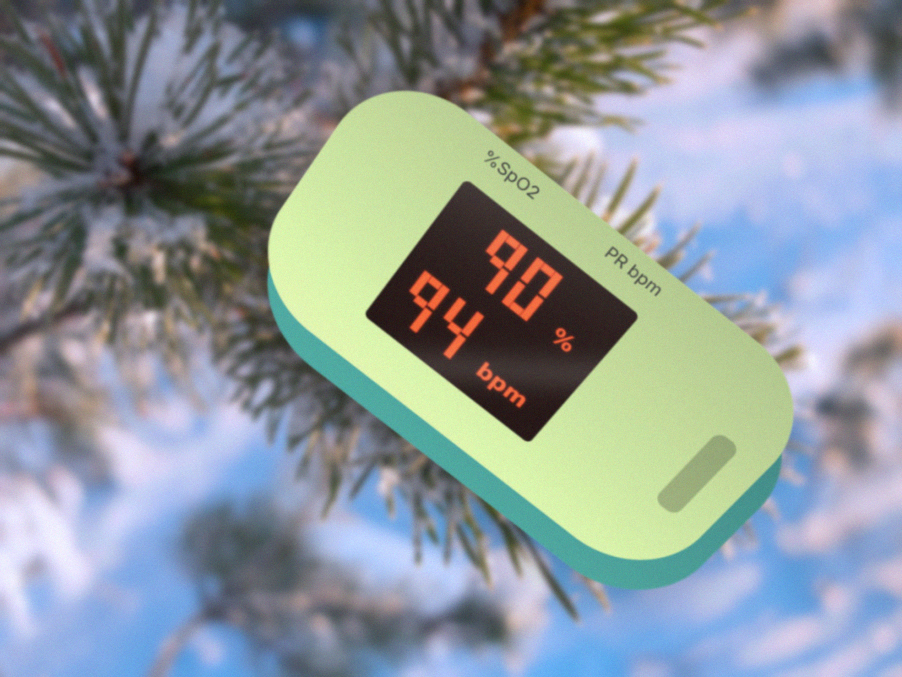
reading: {"value": 90, "unit": "%"}
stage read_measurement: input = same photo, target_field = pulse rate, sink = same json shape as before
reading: {"value": 94, "unit": "bpm"}
